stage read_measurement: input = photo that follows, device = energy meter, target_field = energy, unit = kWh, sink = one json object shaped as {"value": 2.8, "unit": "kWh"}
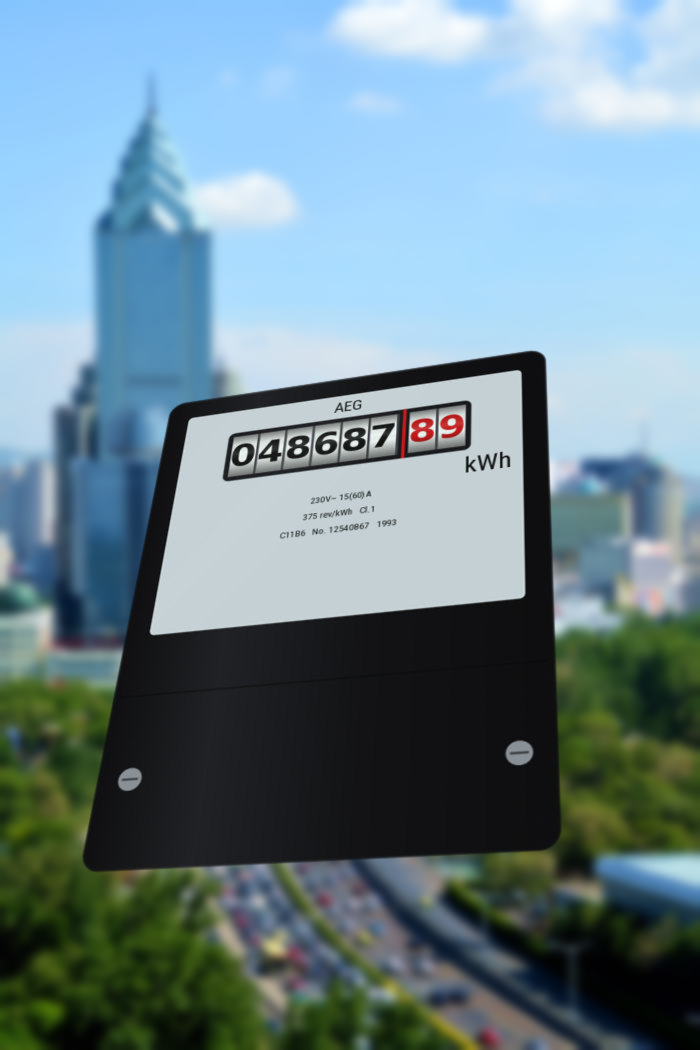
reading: {"value": 48687.89, "unit": "kWh"}
